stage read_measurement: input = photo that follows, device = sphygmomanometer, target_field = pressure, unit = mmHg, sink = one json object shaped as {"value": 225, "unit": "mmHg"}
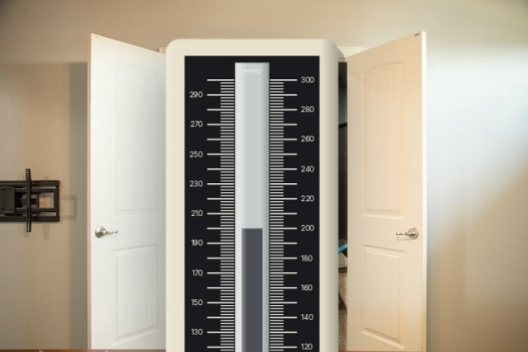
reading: {"value": 200, "unit": "mmHg"}
